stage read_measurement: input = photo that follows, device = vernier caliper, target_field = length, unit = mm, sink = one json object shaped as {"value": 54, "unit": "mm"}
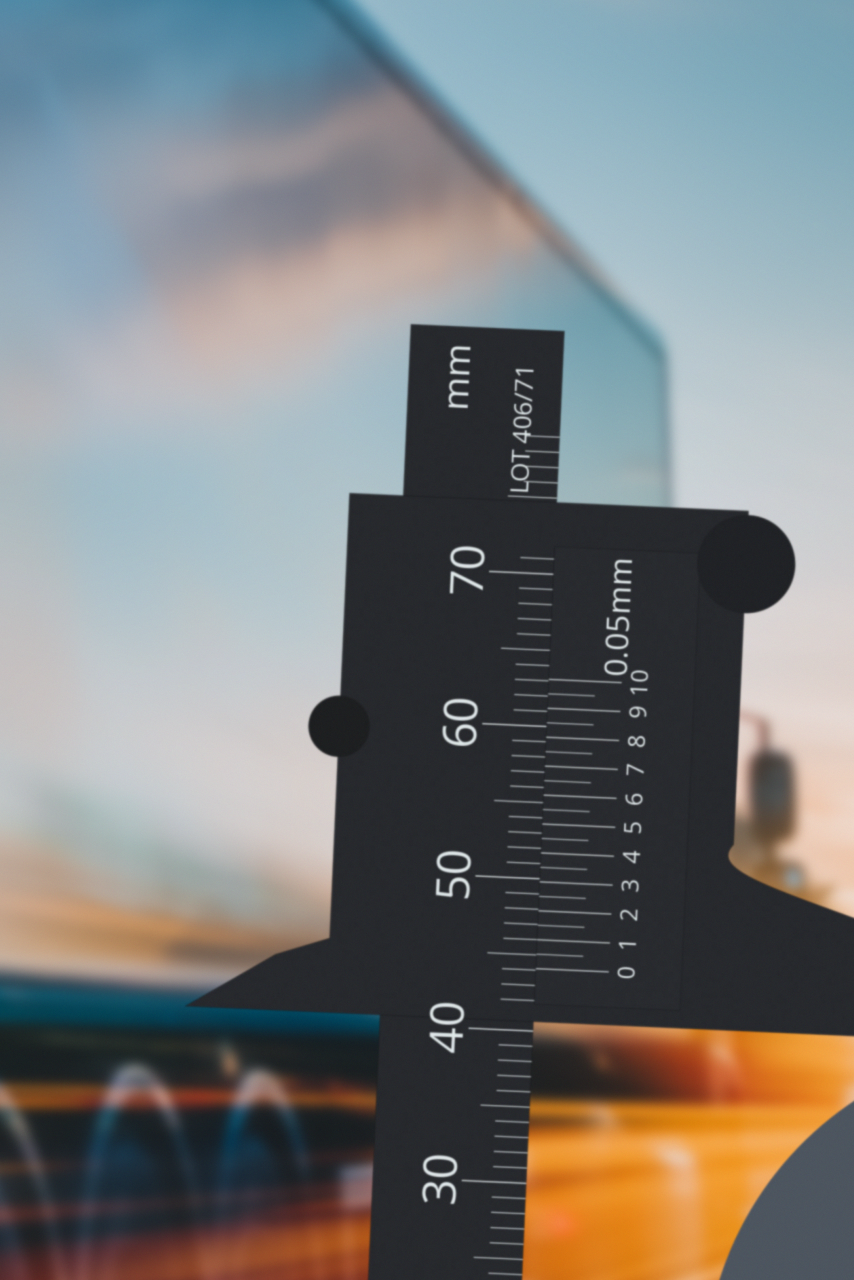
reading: {"value": 44.1, "unit": "mm"}
